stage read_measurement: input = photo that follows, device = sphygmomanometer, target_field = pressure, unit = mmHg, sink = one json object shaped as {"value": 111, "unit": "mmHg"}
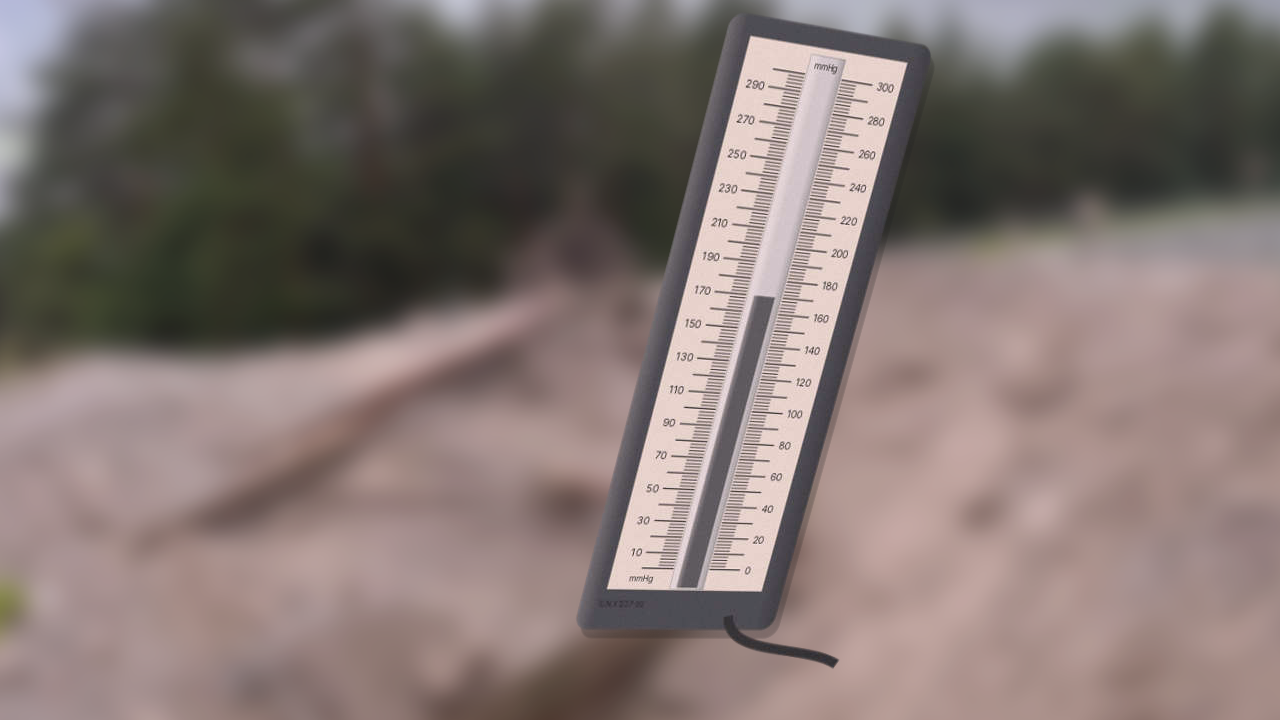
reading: {"value": 170, "unit": "mmHg"}
